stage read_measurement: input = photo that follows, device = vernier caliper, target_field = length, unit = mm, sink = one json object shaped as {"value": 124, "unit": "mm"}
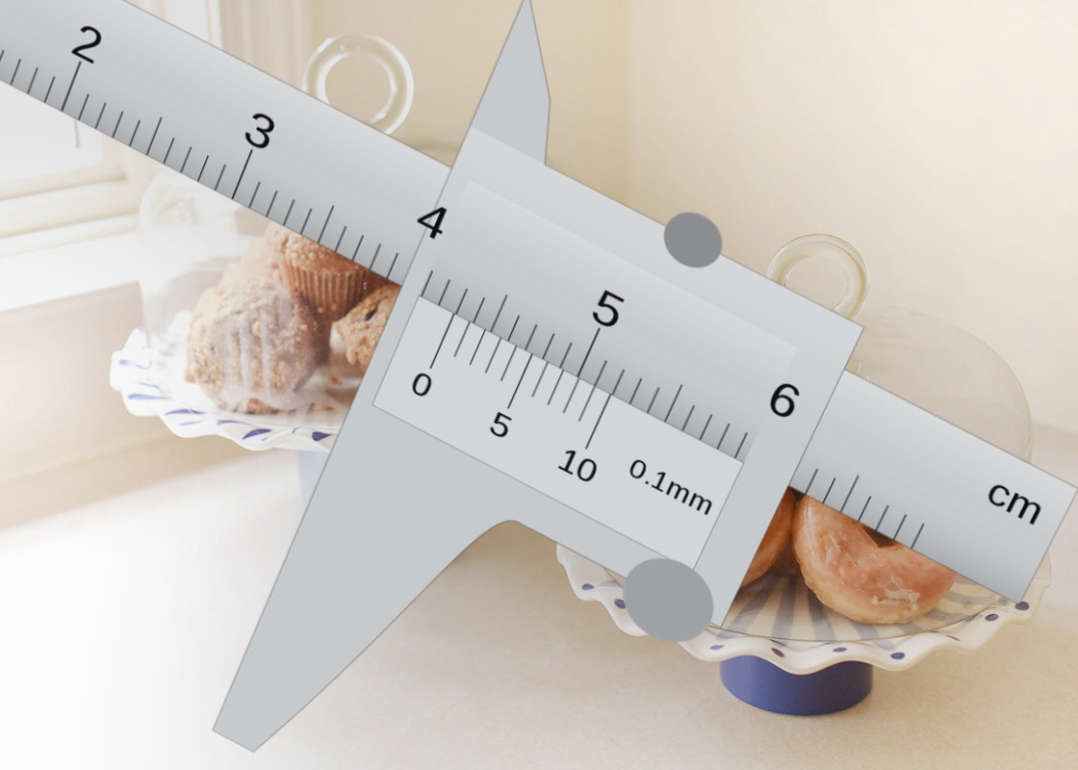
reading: {"value": 42.9, "unit": "mm"}
